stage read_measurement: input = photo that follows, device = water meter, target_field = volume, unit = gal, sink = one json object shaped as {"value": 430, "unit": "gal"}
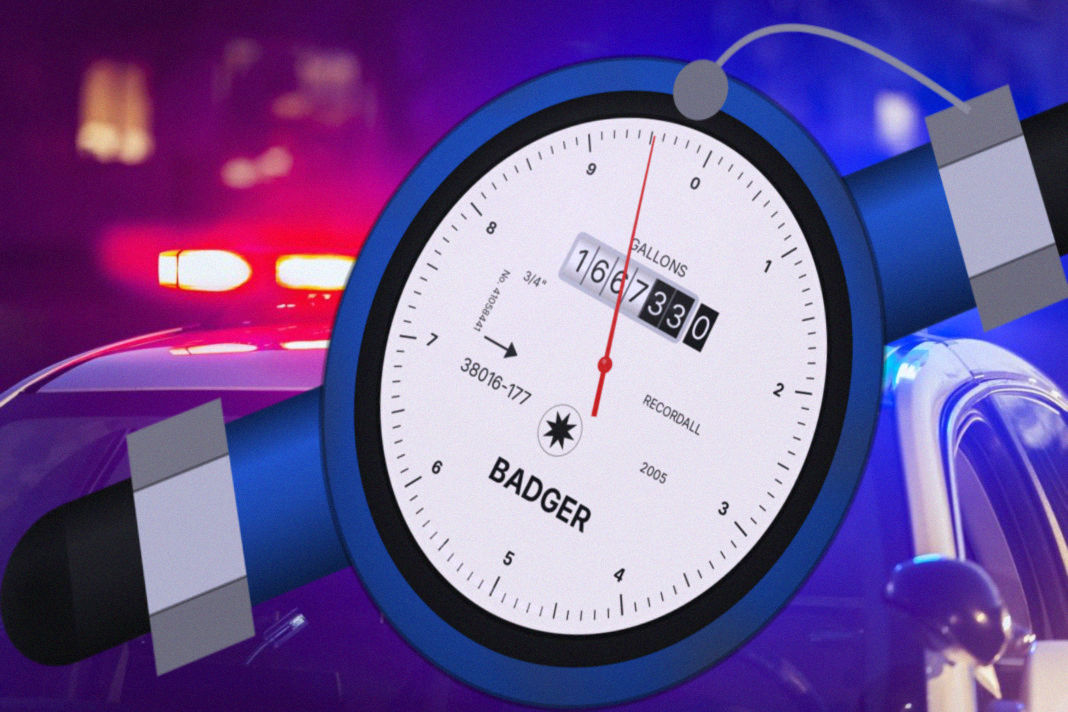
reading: {"value": 1667329.5, "unit": "gal"}
